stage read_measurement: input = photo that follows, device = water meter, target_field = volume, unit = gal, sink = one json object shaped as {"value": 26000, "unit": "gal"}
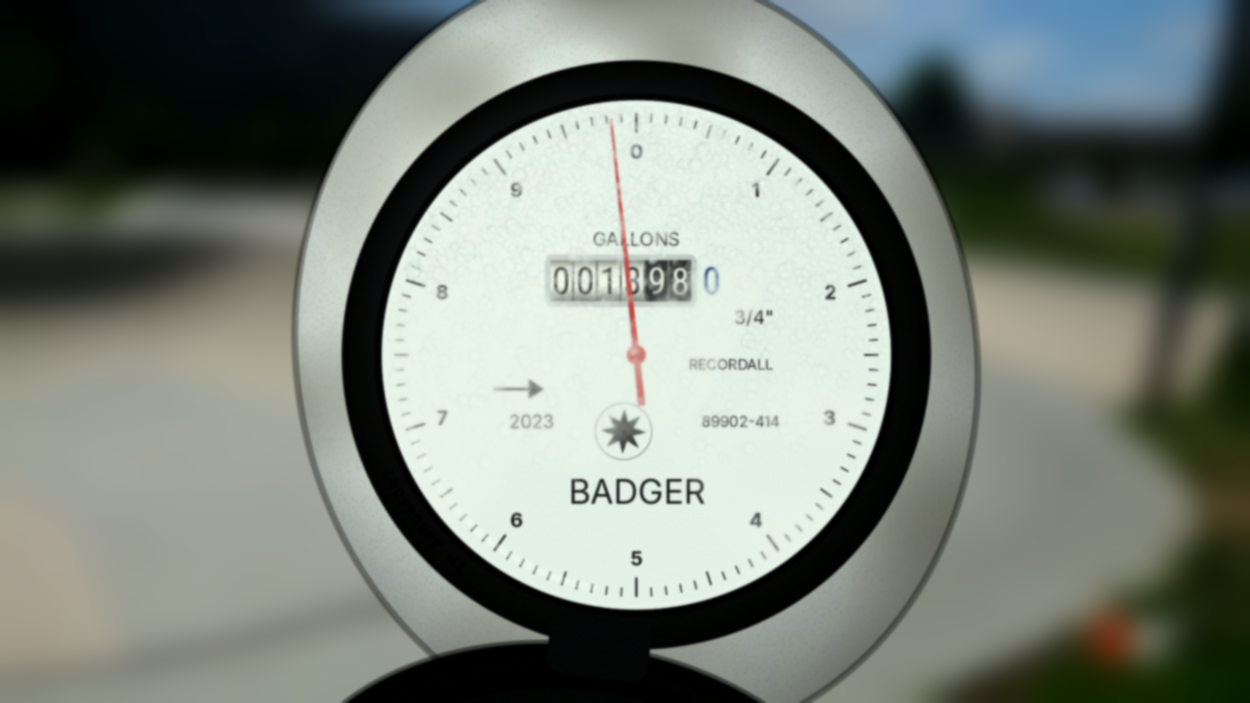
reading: {"value": 13979.8, "unit": "gal"}
